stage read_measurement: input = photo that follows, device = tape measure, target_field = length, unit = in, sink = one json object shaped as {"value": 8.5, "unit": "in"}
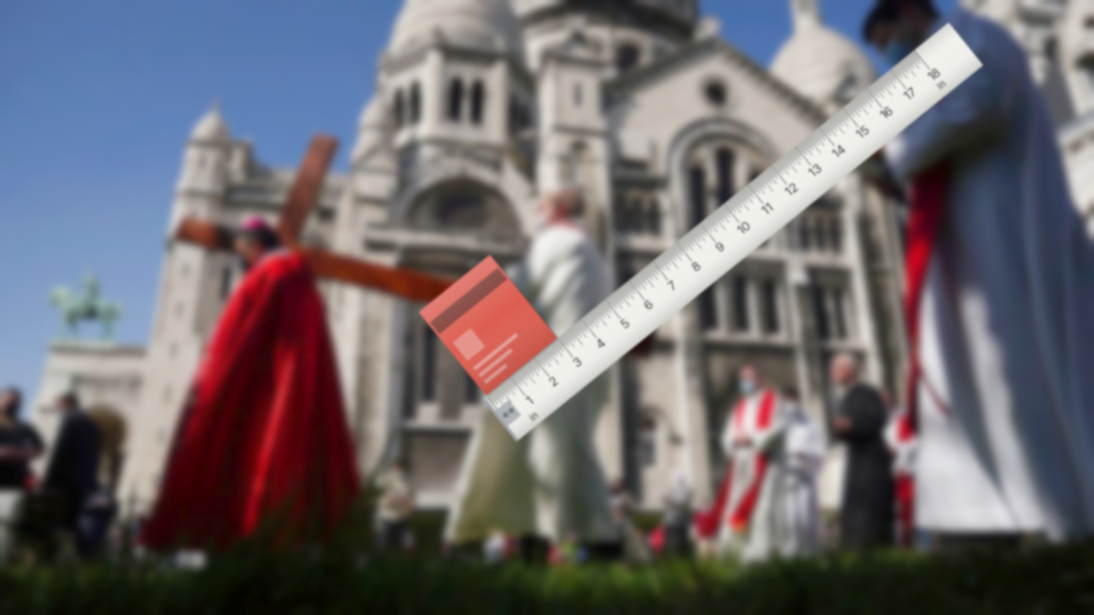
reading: {"value": 3, "unit": "in"}
